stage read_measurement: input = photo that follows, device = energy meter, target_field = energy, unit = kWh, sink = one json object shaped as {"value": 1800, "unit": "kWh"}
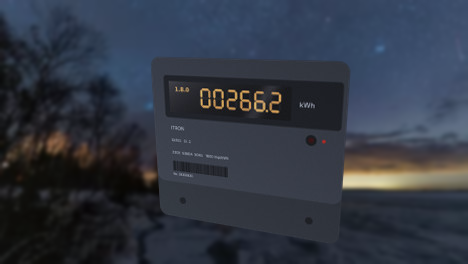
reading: {"value": 266.2, "unit": "kWh"}
